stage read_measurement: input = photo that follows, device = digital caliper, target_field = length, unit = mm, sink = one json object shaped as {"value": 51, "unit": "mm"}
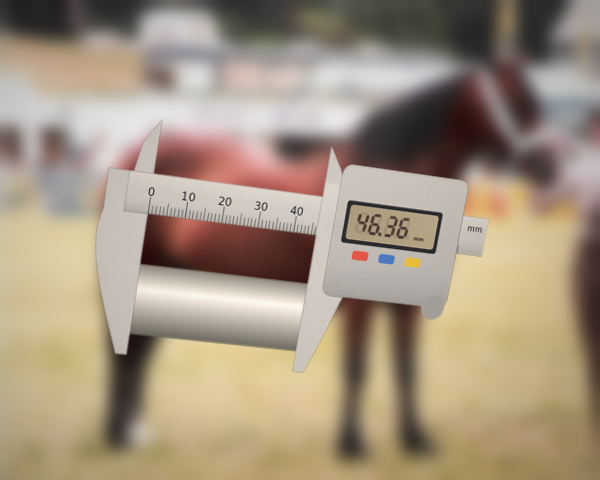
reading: {"value": 46.36, "unit": "mm"}
